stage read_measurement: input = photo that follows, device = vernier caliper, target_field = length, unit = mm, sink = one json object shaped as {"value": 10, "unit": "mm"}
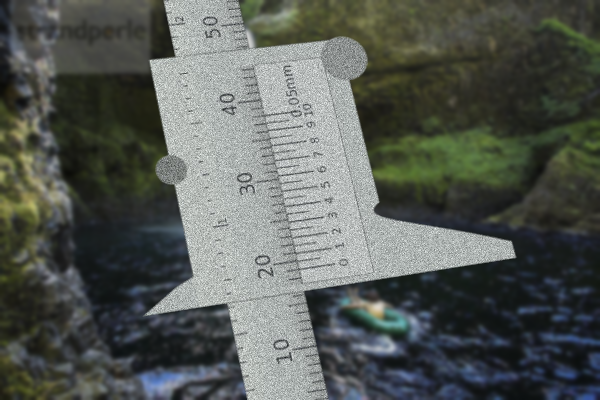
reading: {"value": 19.0, "unit": "mm"}
